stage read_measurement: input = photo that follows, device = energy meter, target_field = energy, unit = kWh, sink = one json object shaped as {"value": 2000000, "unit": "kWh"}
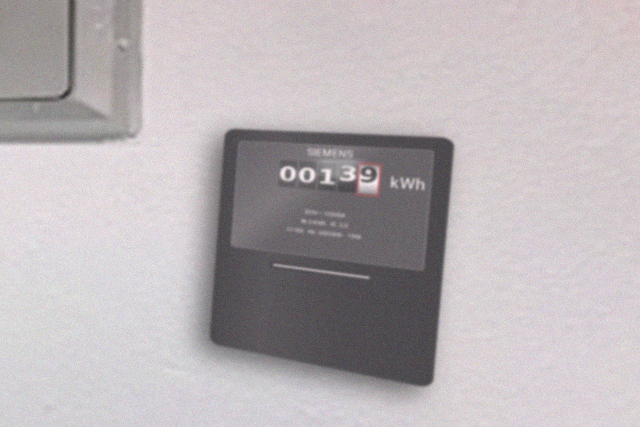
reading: {"value": 13.9, "unit": "kWh"}
